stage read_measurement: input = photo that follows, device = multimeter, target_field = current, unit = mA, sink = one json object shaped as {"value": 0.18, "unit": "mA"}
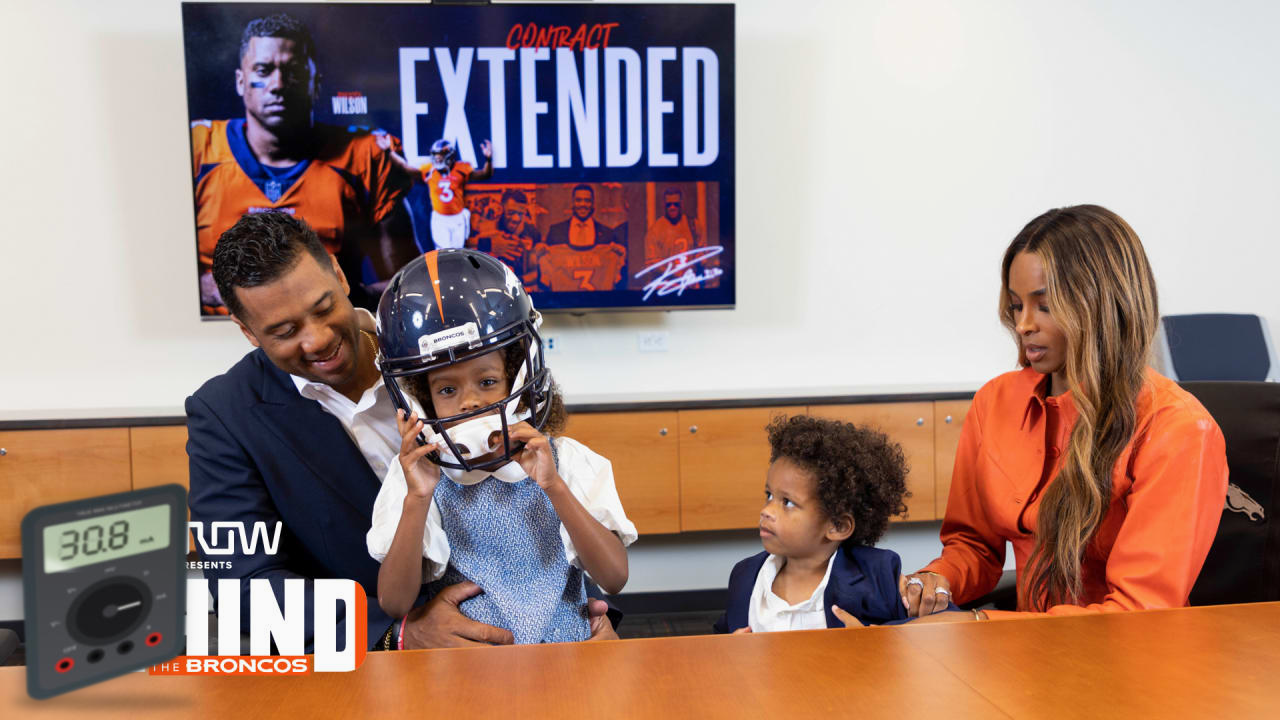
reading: {"value": 30.8, "unit": "mA"}
